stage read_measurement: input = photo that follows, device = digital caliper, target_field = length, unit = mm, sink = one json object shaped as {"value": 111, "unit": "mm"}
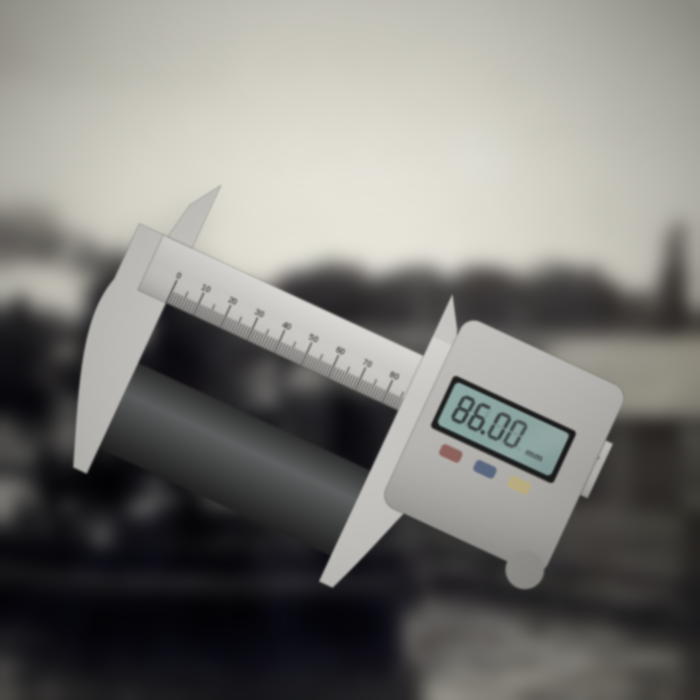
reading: {"value": 86.00, "unit": "mm"}
